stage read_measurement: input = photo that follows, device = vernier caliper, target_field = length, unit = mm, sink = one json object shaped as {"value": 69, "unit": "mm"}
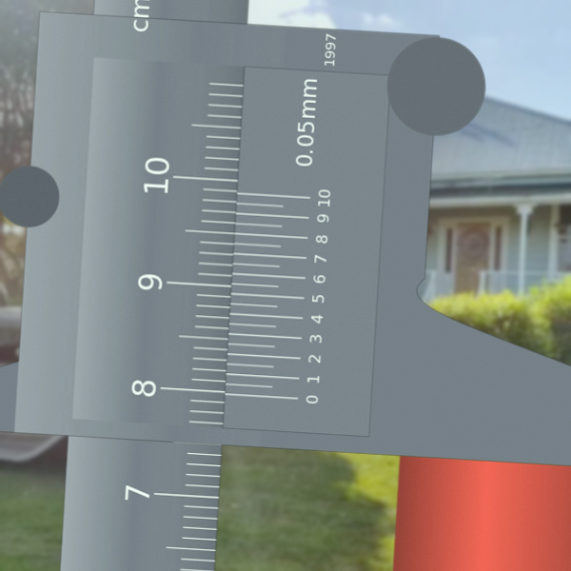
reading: {"value": 79.8, "unit": "mm"}
